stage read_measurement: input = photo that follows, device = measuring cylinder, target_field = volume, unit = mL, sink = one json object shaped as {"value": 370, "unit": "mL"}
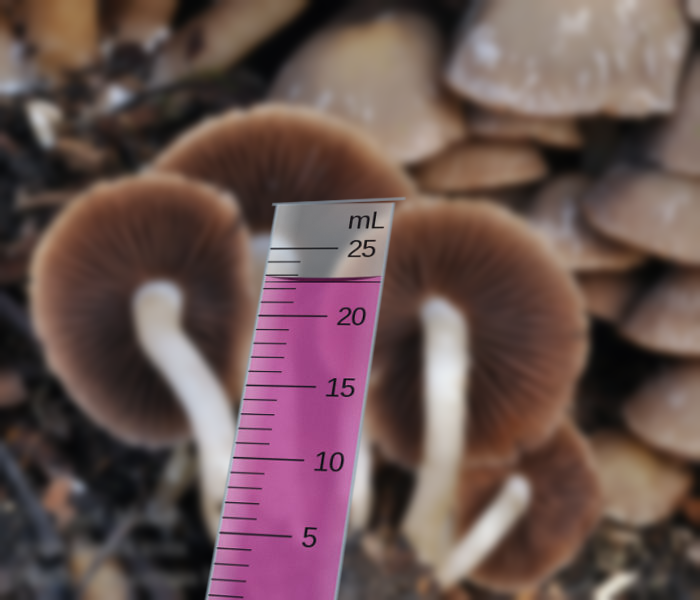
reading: {"value": 22.5, "unit": "mL"}
